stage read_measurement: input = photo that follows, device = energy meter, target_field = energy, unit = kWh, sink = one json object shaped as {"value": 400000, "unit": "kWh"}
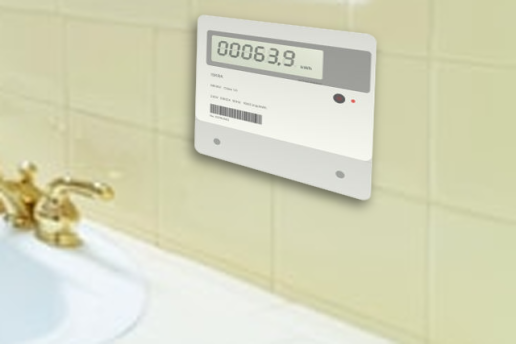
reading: {"value": 63.9, "unit": "kWh"}
